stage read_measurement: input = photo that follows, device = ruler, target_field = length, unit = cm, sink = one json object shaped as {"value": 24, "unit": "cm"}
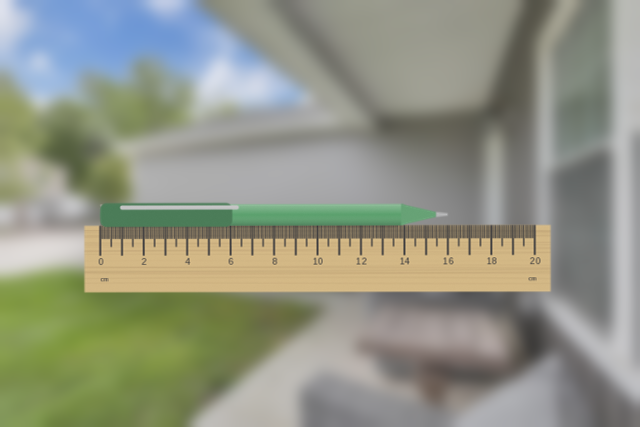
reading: {"value": 16, "unit": "cm"}
